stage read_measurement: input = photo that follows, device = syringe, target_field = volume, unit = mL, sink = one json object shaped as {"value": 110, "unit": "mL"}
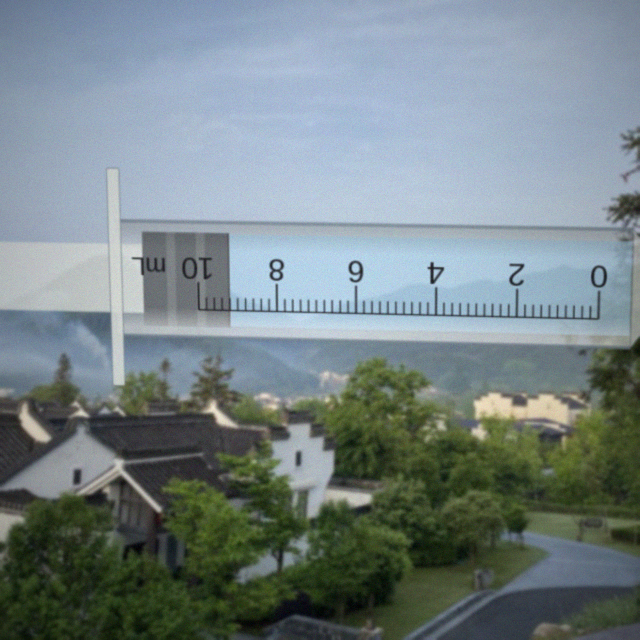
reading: {"value": 9.2, "unit": "mL"}
